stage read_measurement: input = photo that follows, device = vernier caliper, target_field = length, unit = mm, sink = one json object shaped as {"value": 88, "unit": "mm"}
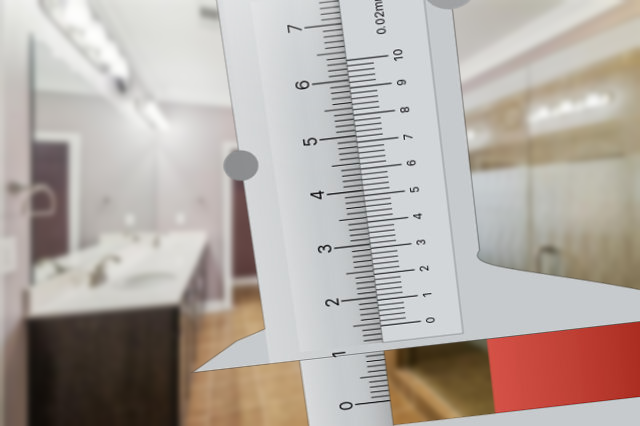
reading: {"value": 14.5, "unit": "mm"}
